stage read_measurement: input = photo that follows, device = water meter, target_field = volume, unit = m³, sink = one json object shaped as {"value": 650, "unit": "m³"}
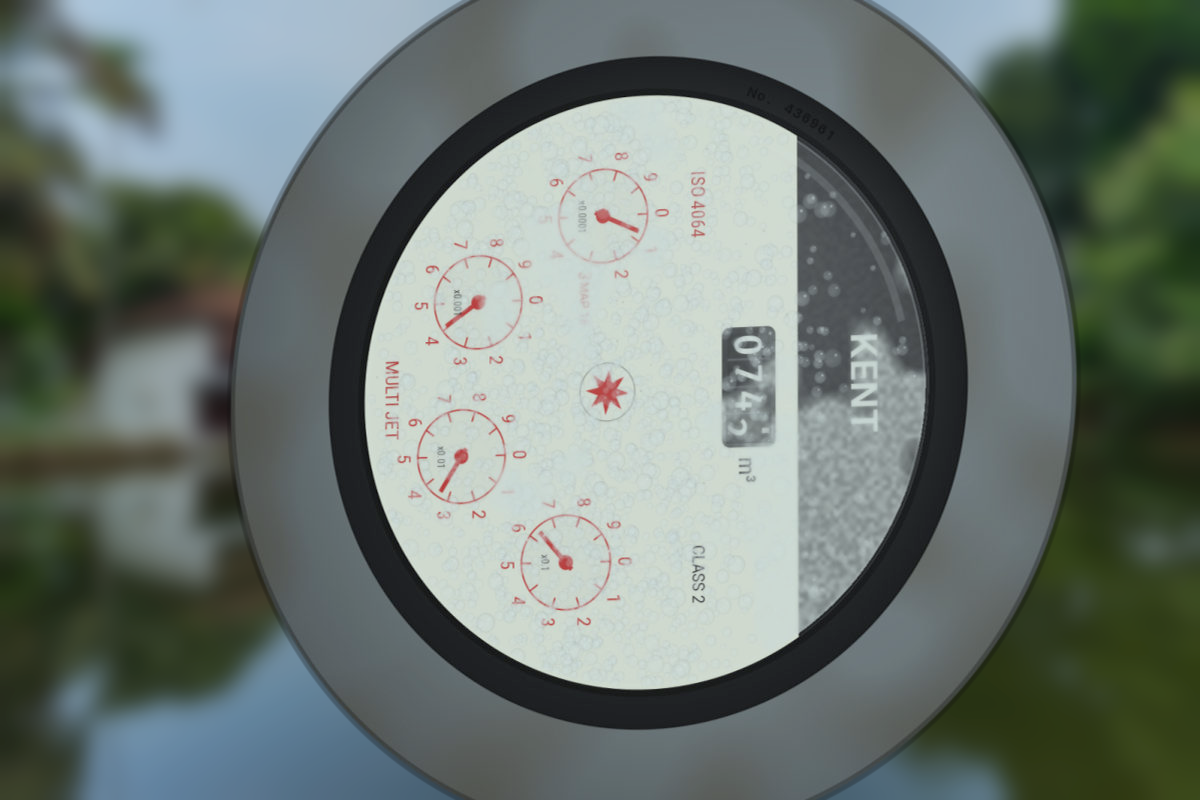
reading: {"value": 741.6340, "unit": "m³"}
